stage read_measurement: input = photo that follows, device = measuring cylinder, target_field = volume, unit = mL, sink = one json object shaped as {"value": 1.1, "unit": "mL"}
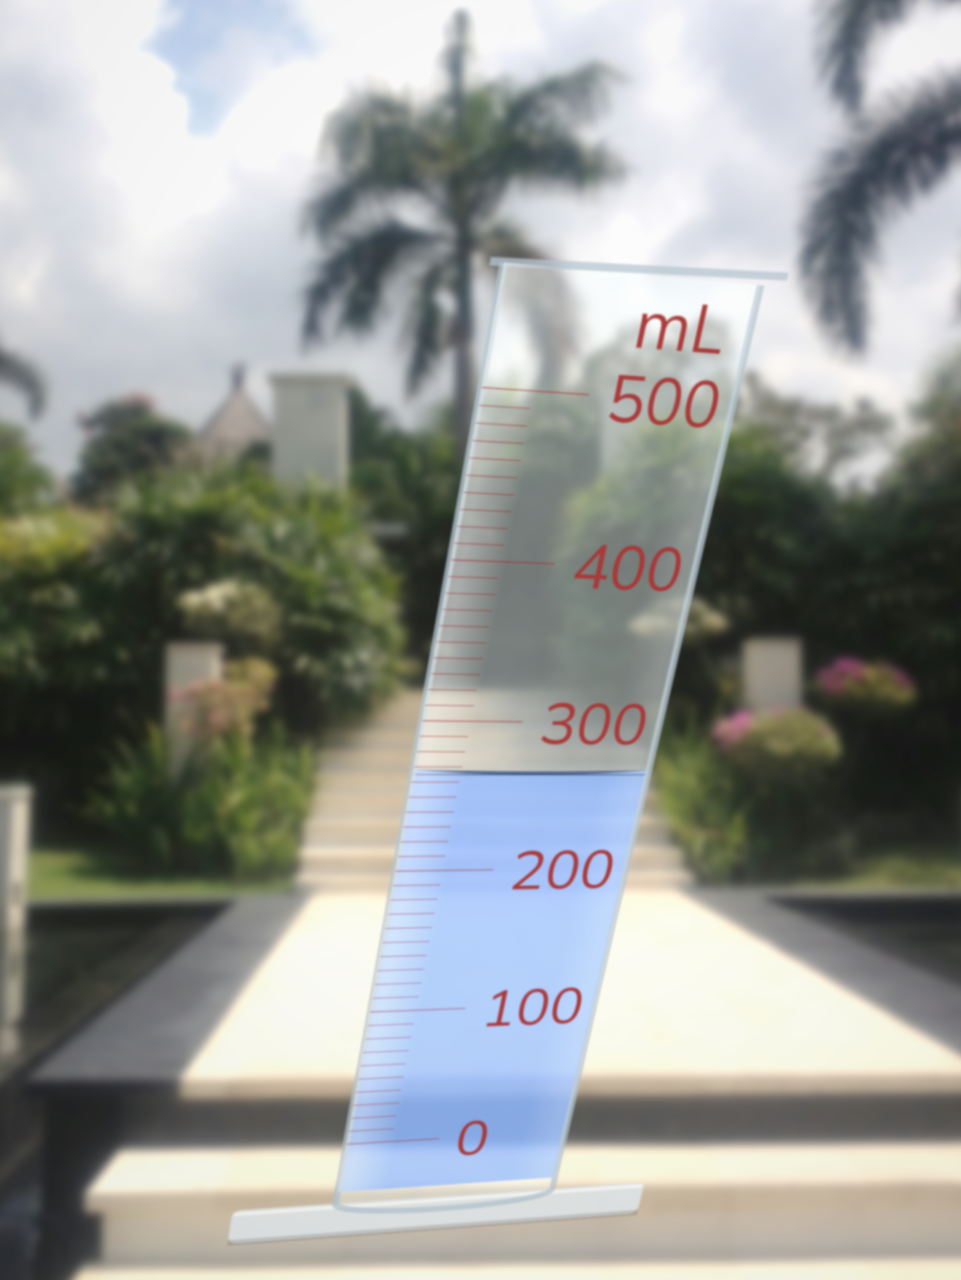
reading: {"value": 265, "unit": "mL"}
